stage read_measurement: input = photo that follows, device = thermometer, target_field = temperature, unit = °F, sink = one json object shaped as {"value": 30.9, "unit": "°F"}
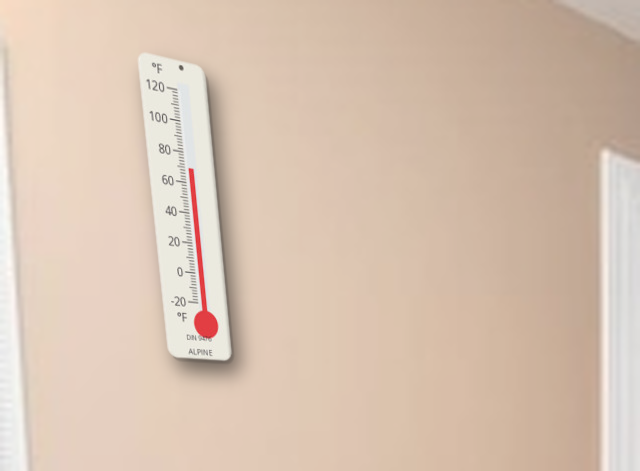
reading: {"value": 70, "unit": "°F"}
